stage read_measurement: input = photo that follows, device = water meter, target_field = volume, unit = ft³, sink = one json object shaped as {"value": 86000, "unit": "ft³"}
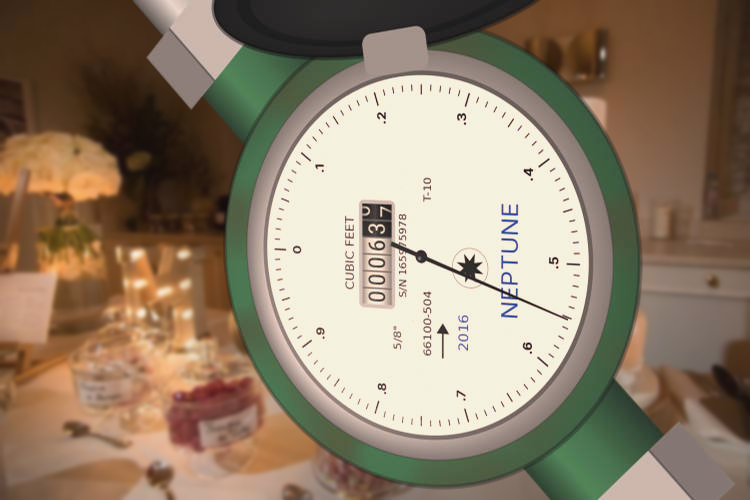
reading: {"value": 636.55, "unit": "ft³"}
